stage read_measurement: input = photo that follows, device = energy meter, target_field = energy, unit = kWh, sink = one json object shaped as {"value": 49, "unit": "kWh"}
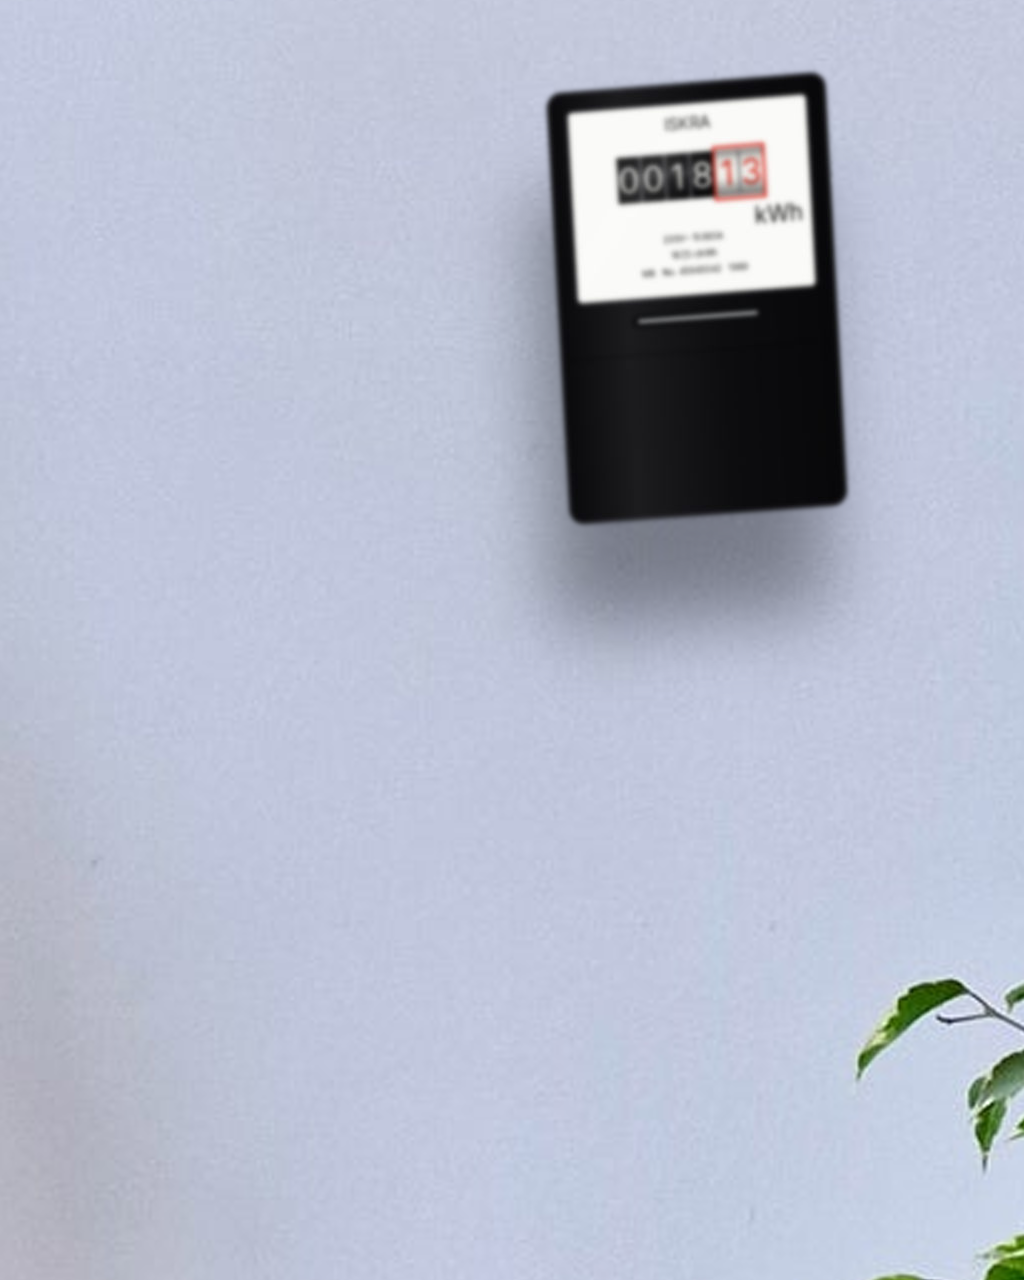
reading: {"value": 18.13, "unit": "kWh"}
